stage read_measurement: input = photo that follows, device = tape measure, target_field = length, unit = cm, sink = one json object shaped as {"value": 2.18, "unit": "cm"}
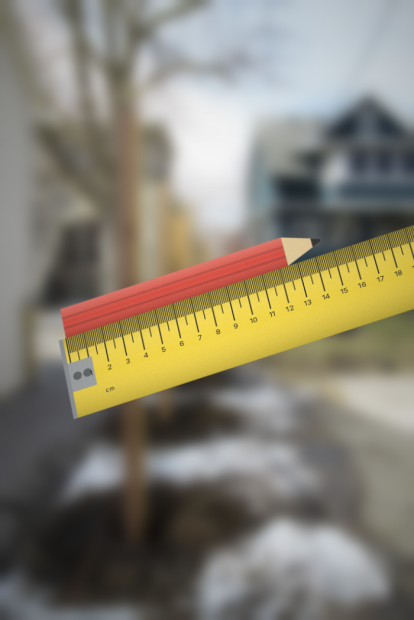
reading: {"value": 14.5, "unit": "cm"}
